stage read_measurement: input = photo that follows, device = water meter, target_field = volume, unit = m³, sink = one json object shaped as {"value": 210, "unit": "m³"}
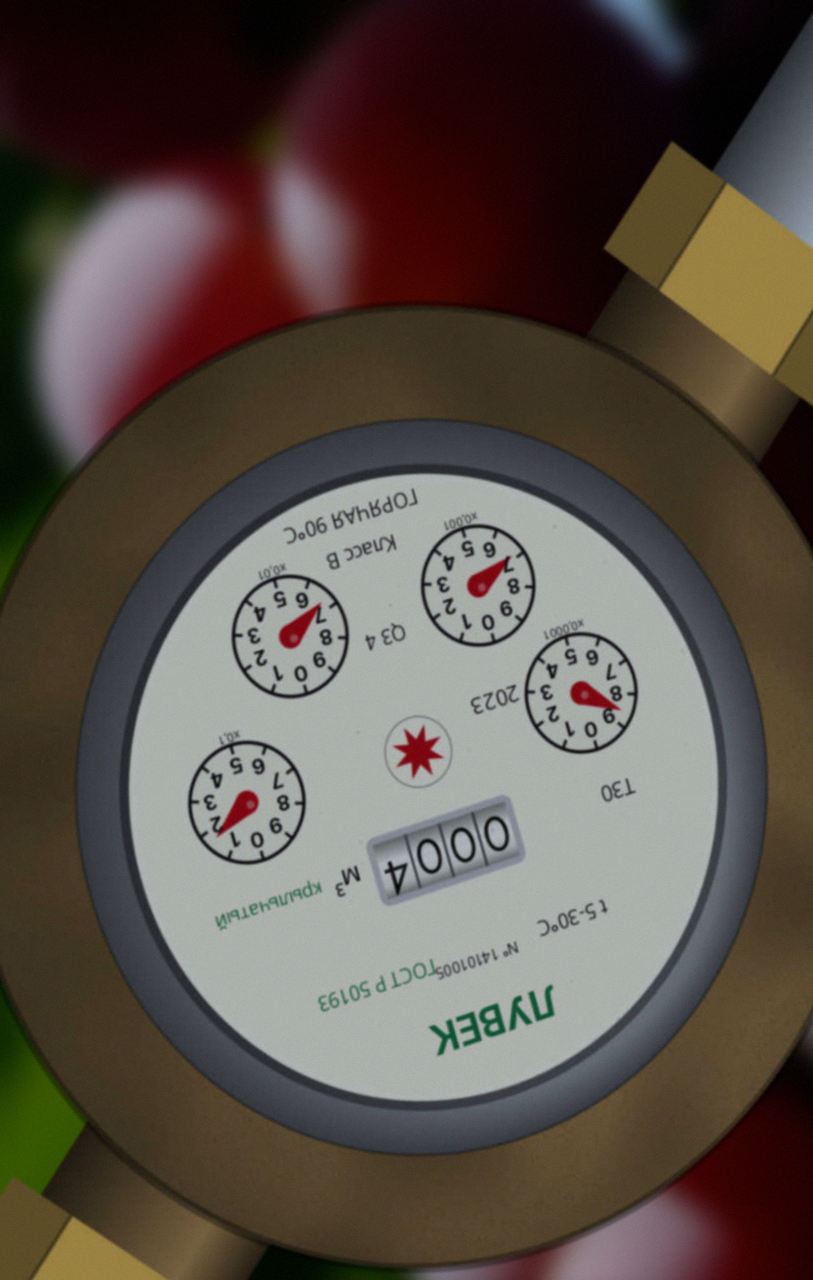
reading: {"value": 4.1668, "unit": "m³"}
